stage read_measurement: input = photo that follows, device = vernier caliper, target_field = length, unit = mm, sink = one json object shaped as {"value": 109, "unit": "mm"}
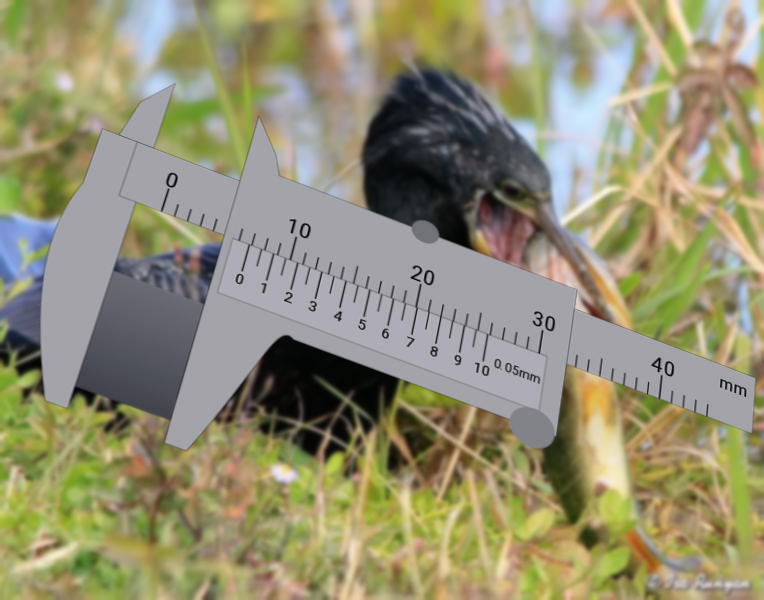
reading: {"value": 6.8, "unit": "mm"}
